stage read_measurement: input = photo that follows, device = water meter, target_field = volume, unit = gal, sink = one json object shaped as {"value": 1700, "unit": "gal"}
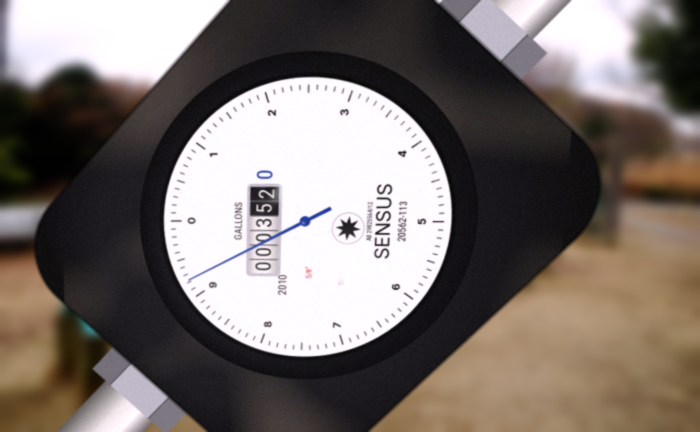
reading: {"value": 3519.2, "unit": "gal"}
